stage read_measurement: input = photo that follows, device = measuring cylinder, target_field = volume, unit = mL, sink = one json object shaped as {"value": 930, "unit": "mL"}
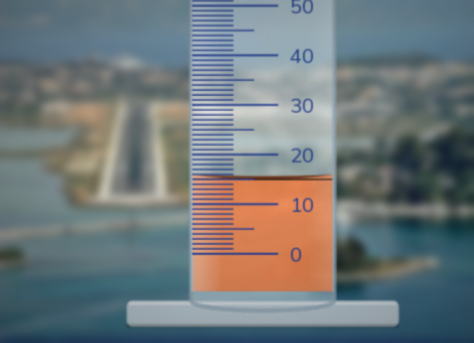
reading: {"value": 15, "unit": "mL"}
